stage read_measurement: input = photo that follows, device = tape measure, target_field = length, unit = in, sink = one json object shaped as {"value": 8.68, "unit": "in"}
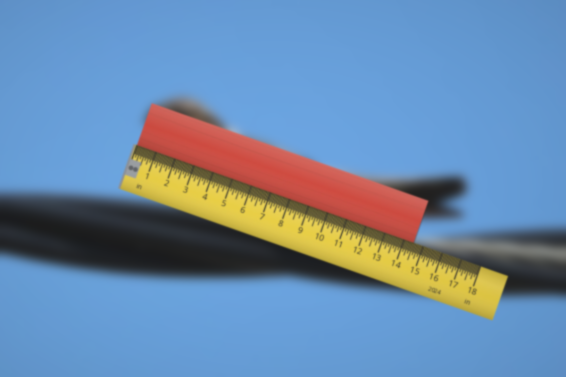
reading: {"value": 14.5, "unit": "in"}
